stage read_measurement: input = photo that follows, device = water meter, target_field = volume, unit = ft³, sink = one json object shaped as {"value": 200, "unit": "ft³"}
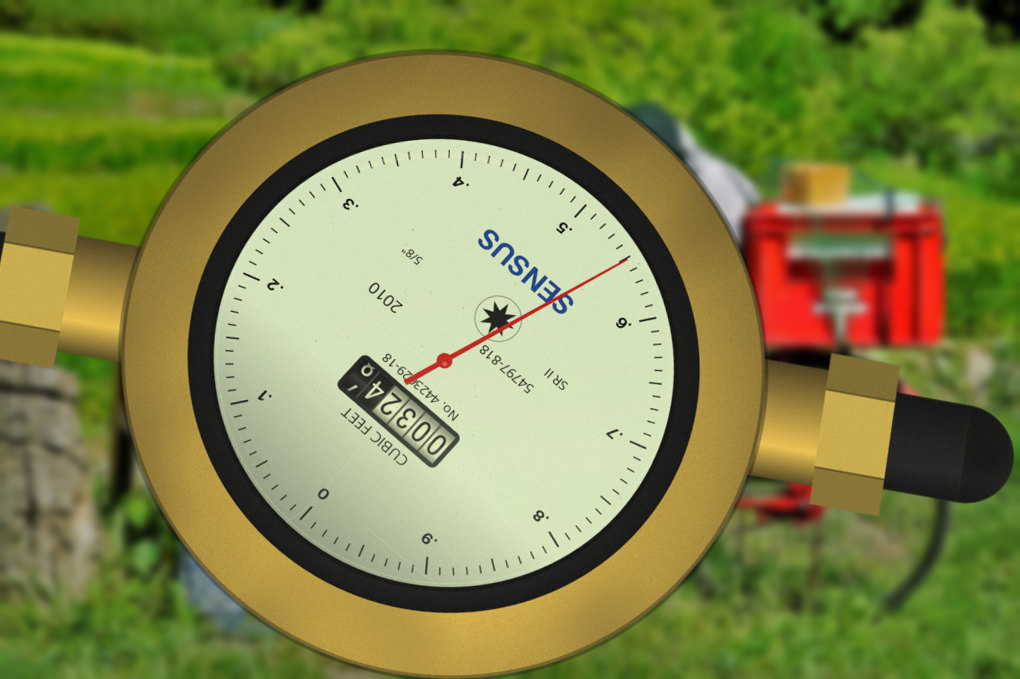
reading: {"value": 3247.55, "unit": "ft³"}
